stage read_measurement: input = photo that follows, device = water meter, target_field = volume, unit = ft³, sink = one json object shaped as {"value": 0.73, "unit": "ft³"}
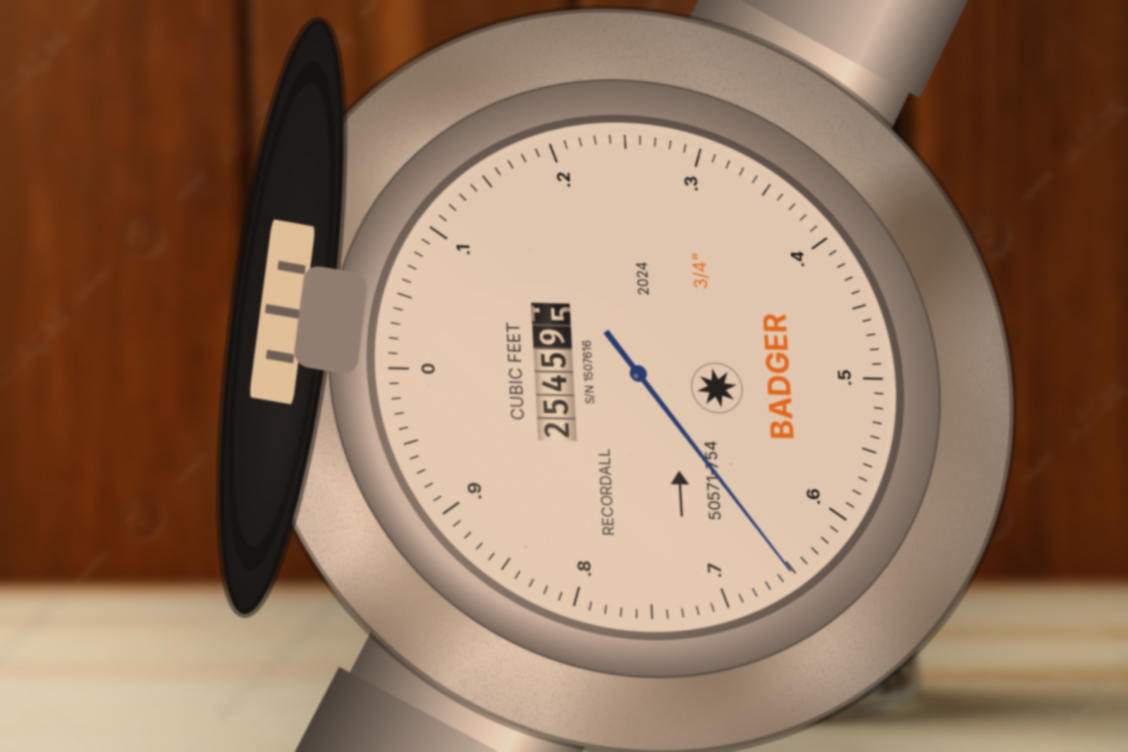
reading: {"value": 254594.65, "unit": "ft³"}
